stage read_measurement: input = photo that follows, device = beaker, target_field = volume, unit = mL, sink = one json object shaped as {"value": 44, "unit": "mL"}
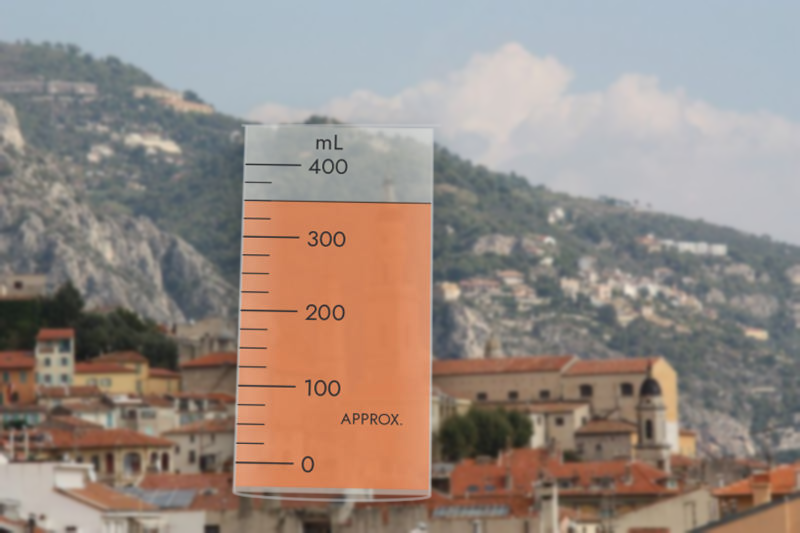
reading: {"value": 350, "unit": "mL"}
